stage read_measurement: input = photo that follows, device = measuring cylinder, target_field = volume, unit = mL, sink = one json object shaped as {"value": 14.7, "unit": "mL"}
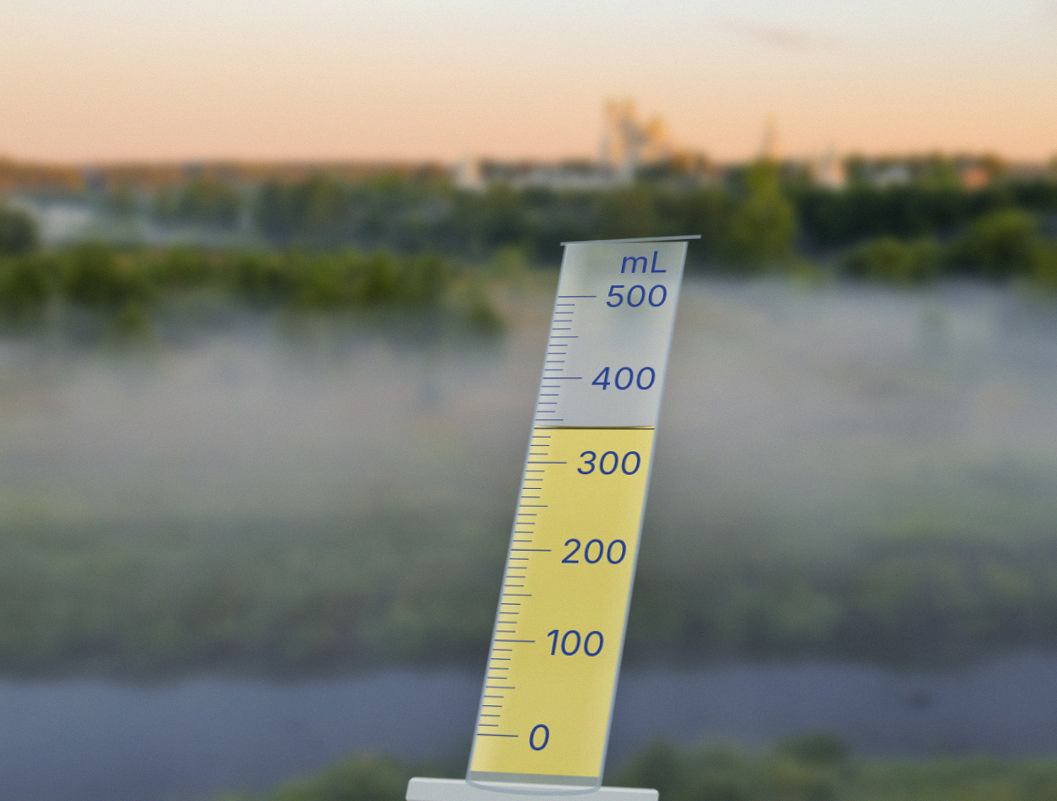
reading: {"value": 340, "unit": "mL"}
